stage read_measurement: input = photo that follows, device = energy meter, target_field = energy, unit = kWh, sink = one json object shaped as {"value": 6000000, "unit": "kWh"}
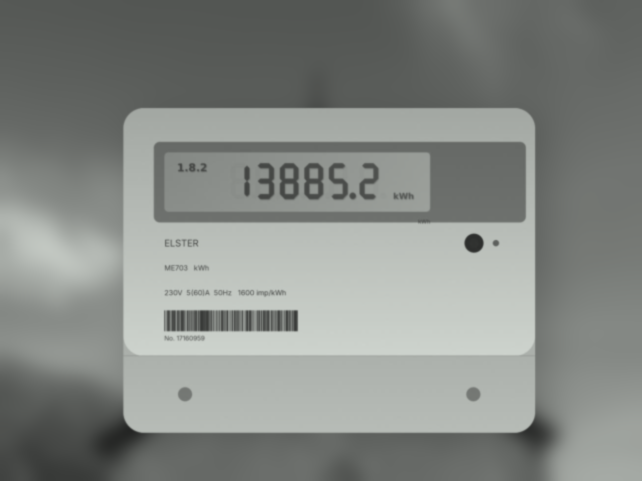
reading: {"value": 13885.2, "unit": "kWh"}
